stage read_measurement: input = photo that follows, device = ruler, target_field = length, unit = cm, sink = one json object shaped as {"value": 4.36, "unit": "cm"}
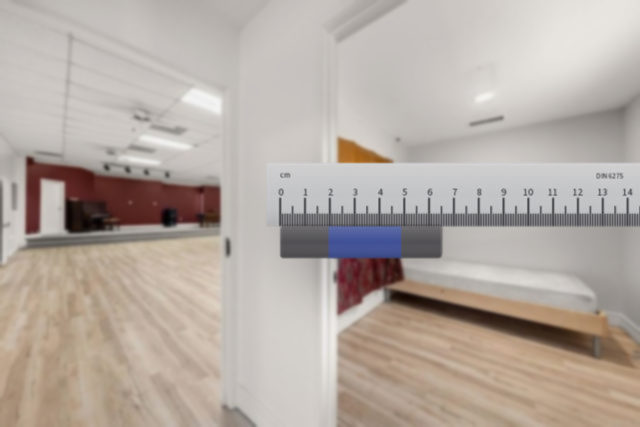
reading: {"value": 6.5, "unit": "cm"}
